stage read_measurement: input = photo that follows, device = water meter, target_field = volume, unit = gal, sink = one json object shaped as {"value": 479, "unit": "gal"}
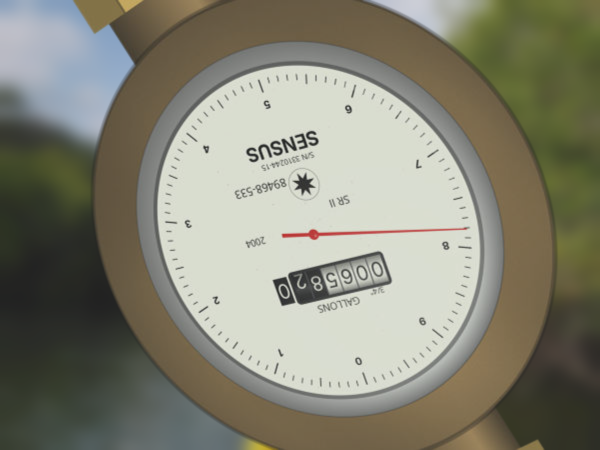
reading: {"value": 65817.8, "unit": "gal"}
